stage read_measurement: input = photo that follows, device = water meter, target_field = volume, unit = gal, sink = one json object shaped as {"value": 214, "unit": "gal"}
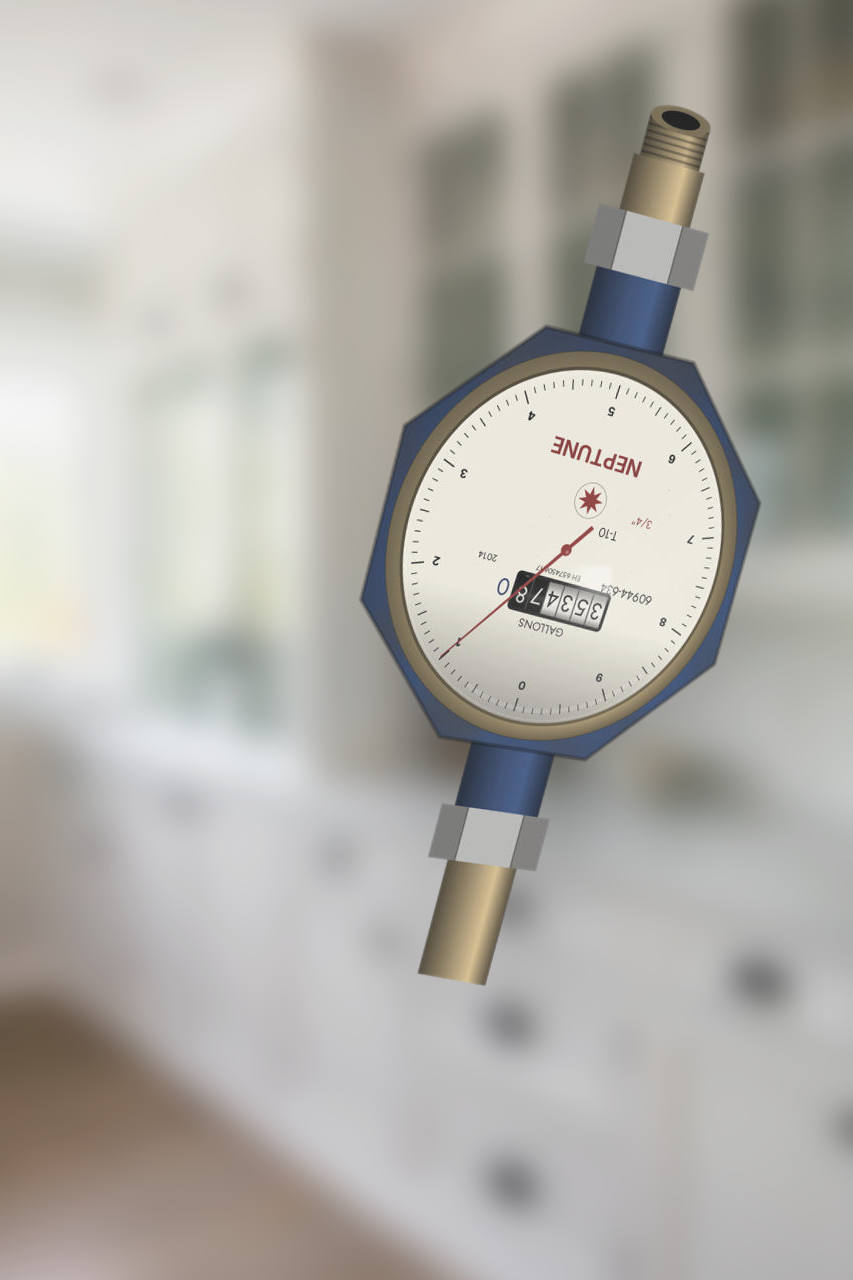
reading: {"value": 3534781.0, "unit": "gal"}
